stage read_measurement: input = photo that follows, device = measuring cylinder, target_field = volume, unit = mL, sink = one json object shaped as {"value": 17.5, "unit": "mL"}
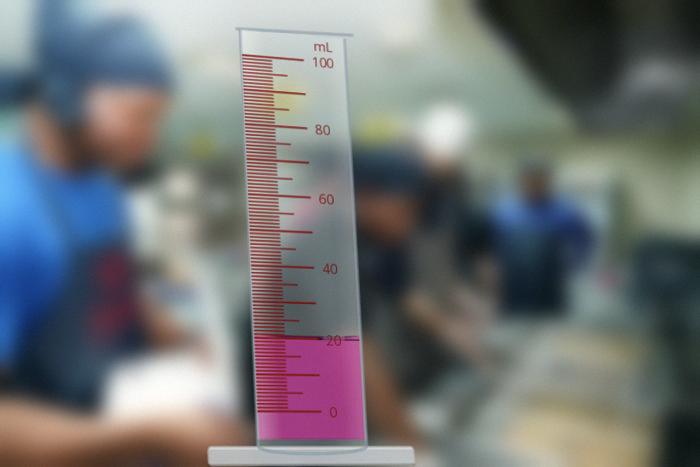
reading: {"value": 20, "unit": "mL"}
